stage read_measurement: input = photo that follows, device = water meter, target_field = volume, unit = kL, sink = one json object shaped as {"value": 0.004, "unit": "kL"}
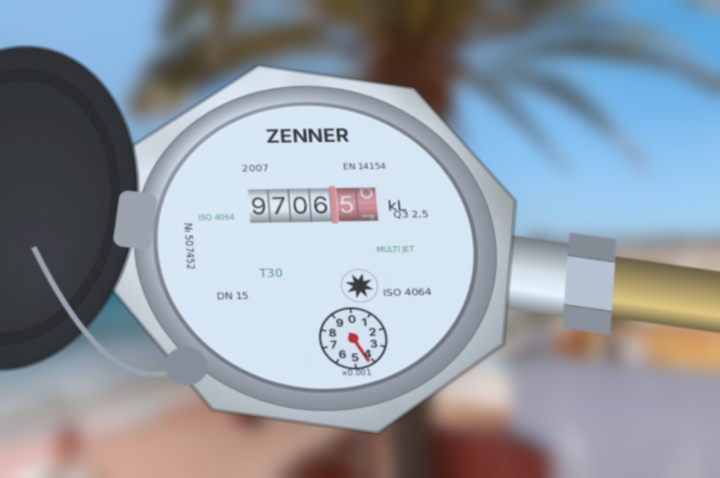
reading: {"value": 9706.564, "unit": "kL"}
